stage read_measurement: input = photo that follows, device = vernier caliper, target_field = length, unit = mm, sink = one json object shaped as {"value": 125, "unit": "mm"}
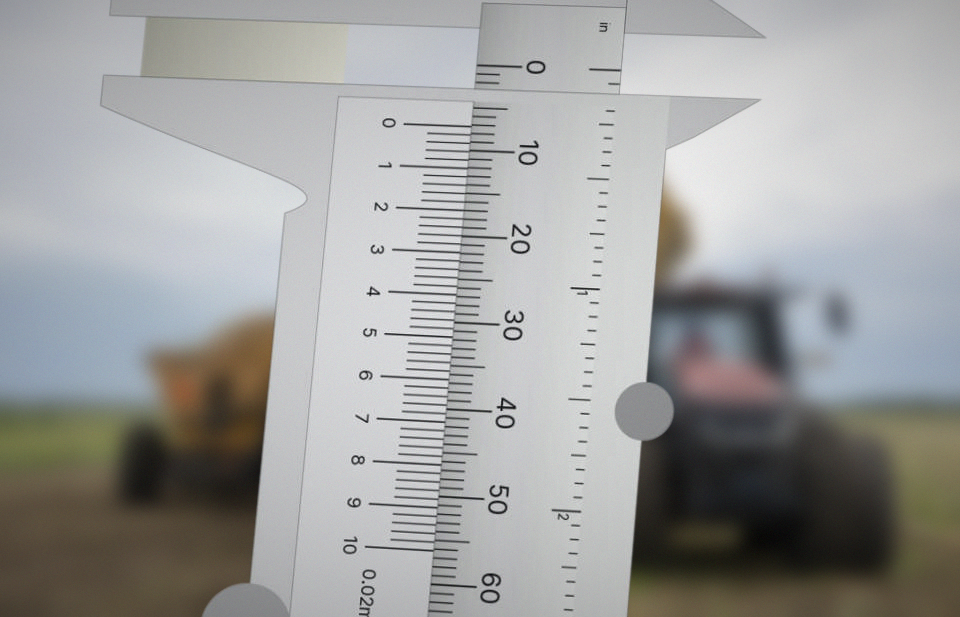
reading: {"value": 7.2, "unit": "mm"}
